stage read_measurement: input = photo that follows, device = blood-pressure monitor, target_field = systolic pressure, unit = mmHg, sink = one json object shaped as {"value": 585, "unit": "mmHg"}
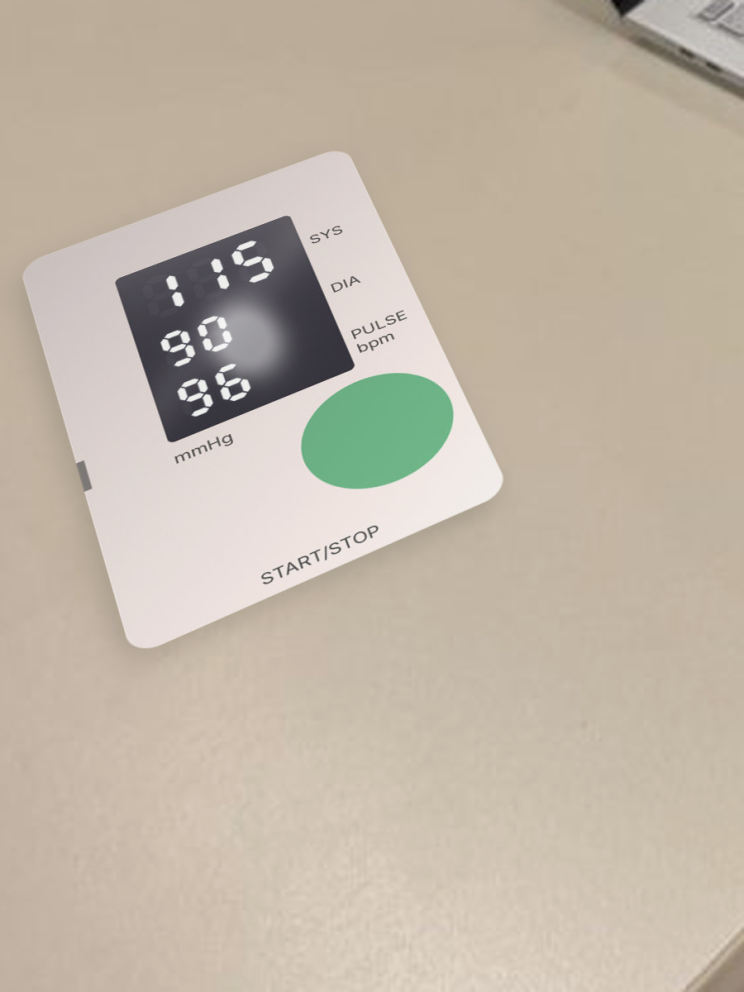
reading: {"value": 115, "unit": "mmHg"}
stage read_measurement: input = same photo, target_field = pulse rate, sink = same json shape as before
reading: {"value": 96, "unit": "bpm"}
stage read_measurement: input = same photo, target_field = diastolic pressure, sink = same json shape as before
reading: {"value": 90, "unit": "mmHg"}
